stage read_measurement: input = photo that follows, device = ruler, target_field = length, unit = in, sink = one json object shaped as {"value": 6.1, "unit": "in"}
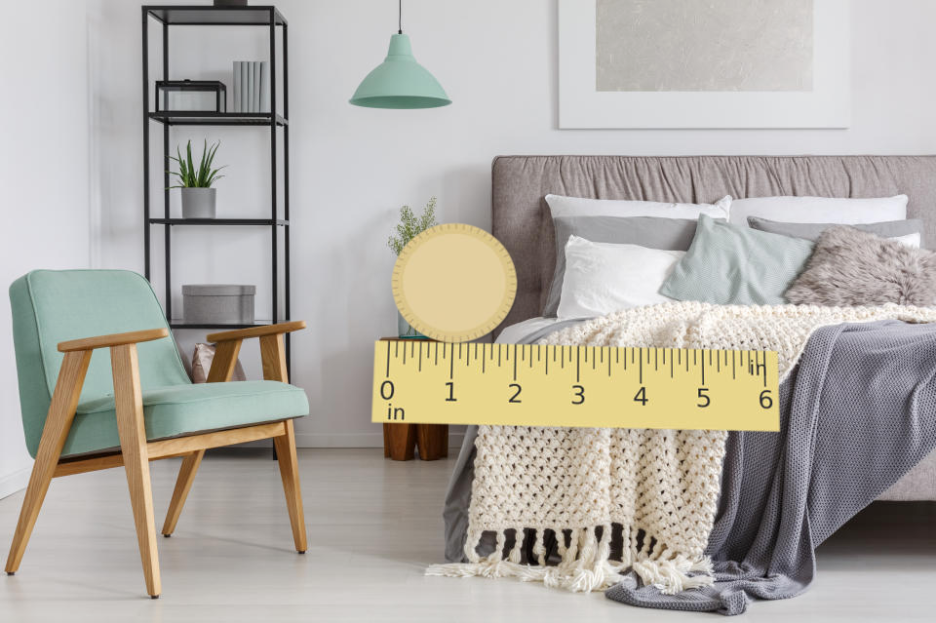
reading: {"value": 2, "unit": "in"}
